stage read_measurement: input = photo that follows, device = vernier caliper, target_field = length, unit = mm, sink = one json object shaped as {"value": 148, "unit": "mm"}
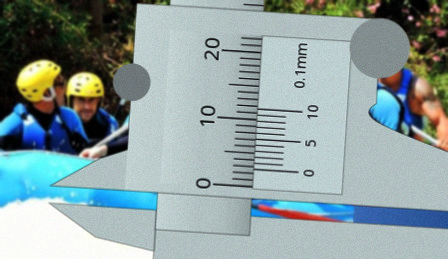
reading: {"value": 2.6, "unit": "mm"}
